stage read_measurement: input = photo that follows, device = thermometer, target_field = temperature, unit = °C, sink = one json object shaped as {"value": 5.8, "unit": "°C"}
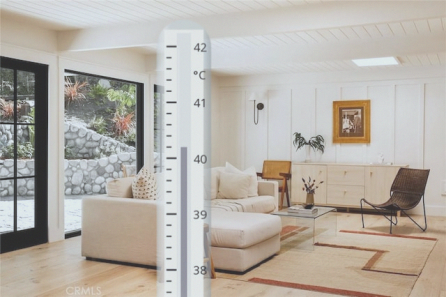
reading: {"value": 40.2, "unit": "°C"}
